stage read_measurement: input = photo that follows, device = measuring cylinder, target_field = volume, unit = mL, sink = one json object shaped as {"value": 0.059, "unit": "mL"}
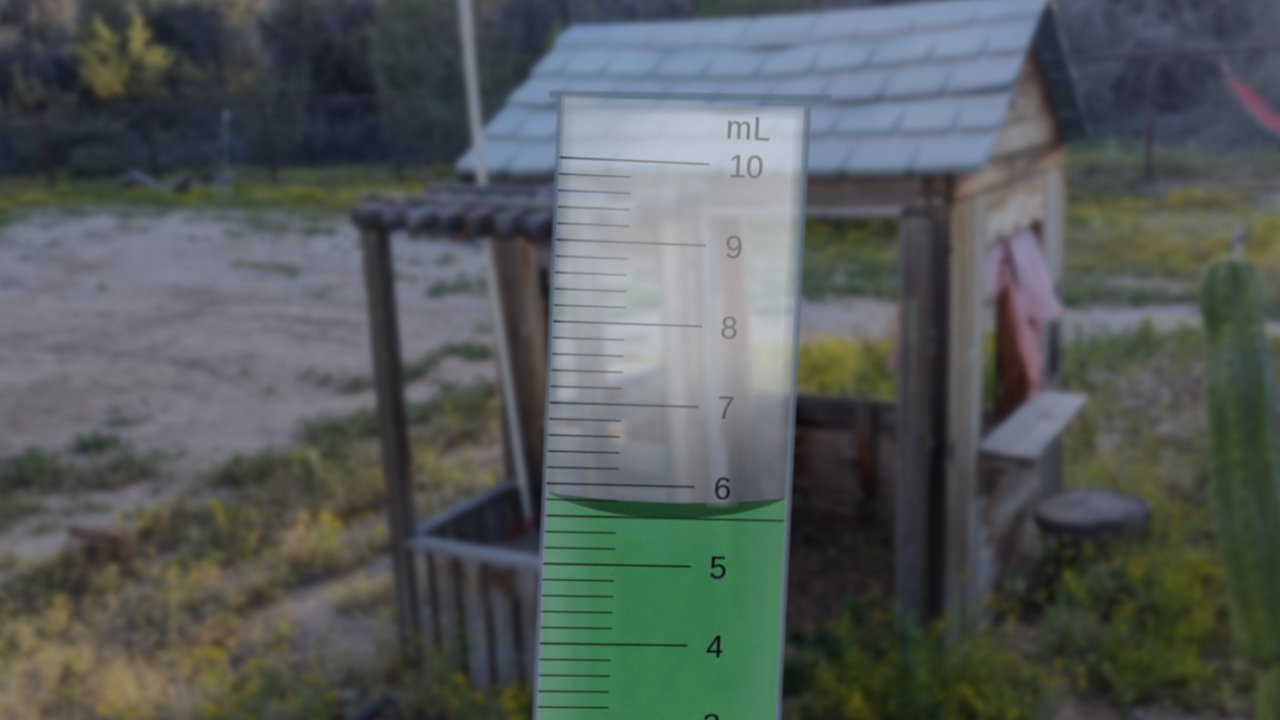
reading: {"value": 5.6, "unit": "mL"}
